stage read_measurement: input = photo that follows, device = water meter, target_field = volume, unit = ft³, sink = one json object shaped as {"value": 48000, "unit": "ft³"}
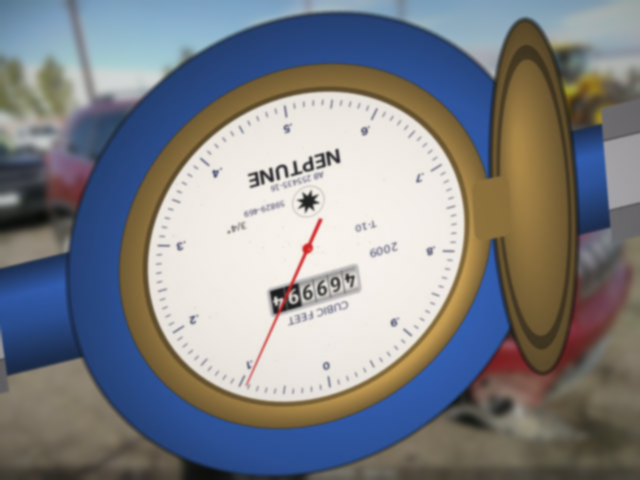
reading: {"value": 469994.09, "unit": "ft³"}
